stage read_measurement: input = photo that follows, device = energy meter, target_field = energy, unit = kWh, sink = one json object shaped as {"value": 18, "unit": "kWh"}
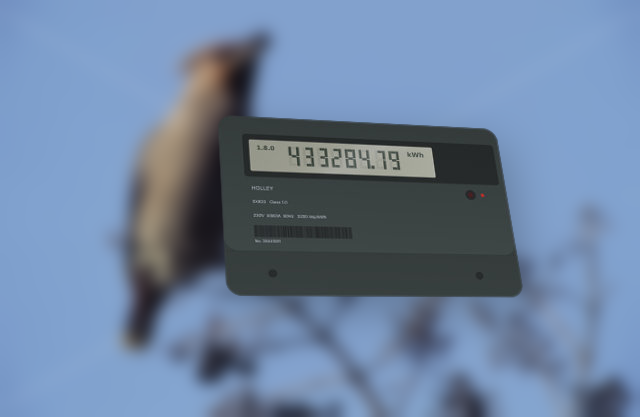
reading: {"value": 433284.79, "unit": "kWh"}
